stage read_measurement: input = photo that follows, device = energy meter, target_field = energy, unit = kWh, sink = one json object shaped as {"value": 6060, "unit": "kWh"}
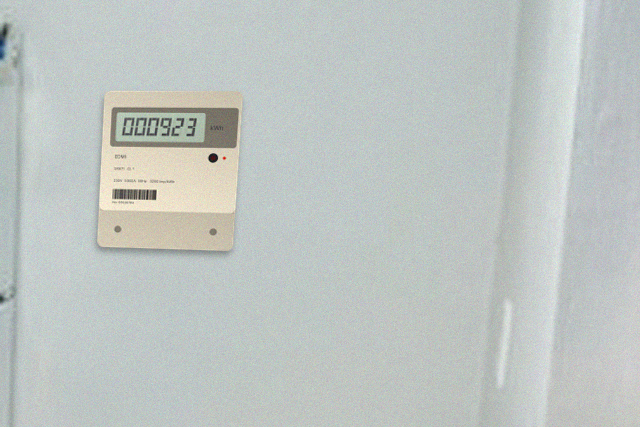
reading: {"value": 923, "unit": "kWh"}
